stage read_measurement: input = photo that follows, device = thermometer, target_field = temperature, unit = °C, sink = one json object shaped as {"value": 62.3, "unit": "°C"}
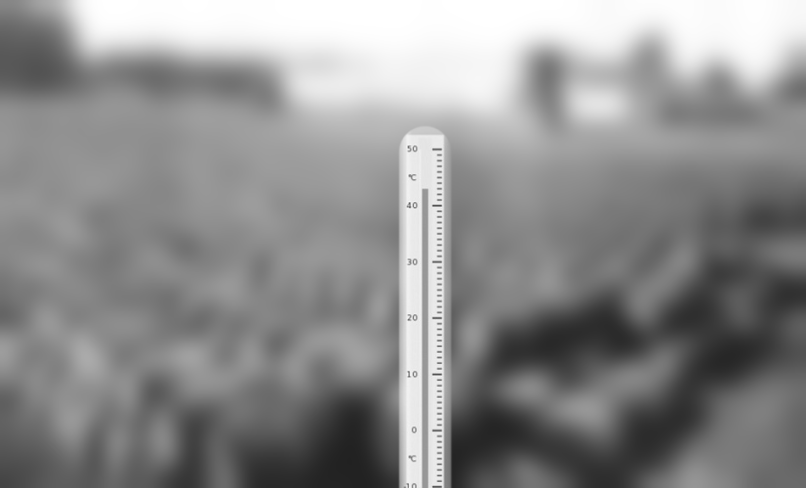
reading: {"value": 43, "unit": "°C"}
